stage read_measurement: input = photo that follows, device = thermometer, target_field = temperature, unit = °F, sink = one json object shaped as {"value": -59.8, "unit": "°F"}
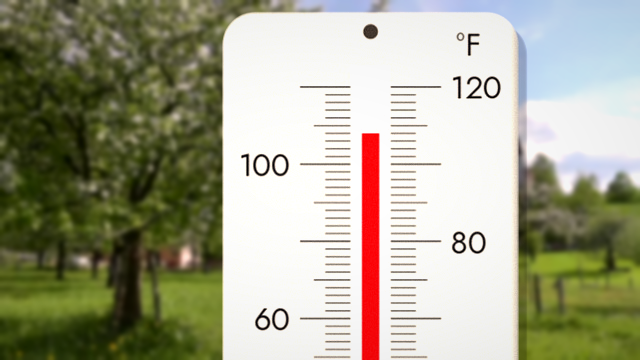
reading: {"value": 108, "unit": "°F"}
